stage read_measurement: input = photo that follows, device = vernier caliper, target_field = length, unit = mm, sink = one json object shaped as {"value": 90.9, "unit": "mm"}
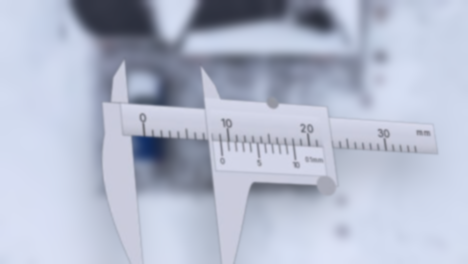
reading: {"value": 9.0, "unit": "mm"}
